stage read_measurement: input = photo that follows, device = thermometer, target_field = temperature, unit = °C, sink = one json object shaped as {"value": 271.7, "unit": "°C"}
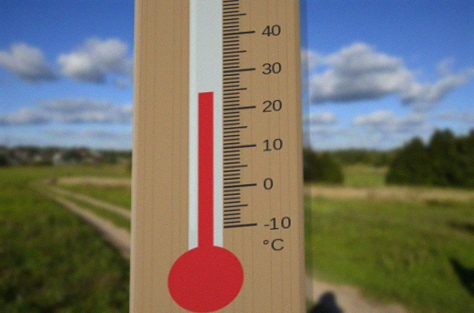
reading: {"value": 25, "unit": "°C"}
